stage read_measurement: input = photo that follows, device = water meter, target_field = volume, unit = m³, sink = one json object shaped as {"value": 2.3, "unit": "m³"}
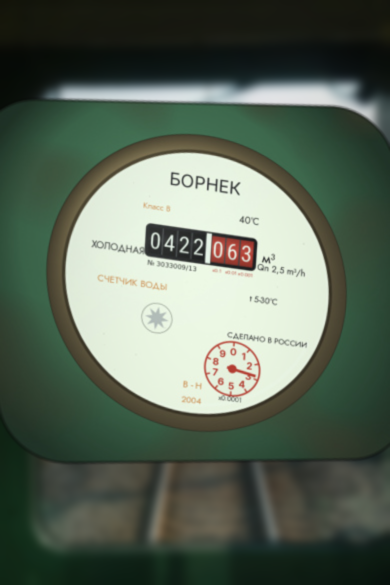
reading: {"value": 422.0632, "unit": "m³"}
